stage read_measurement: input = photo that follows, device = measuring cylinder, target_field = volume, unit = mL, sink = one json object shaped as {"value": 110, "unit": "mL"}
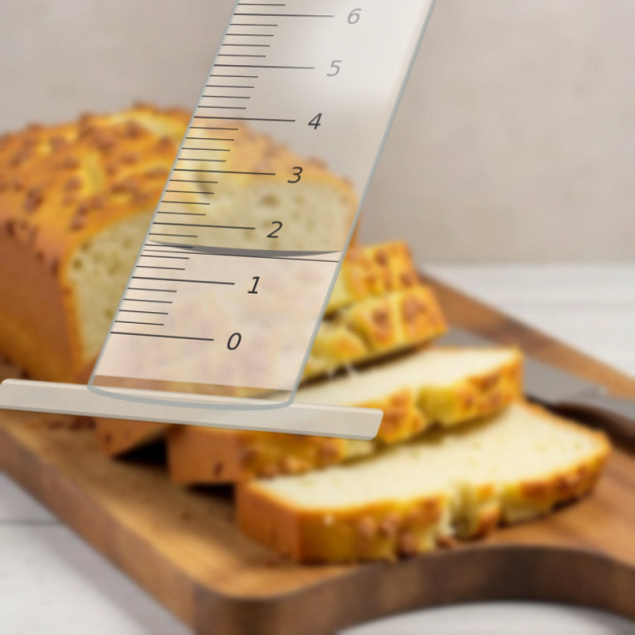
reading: {"value": 1.5, "unit": "mL"}
